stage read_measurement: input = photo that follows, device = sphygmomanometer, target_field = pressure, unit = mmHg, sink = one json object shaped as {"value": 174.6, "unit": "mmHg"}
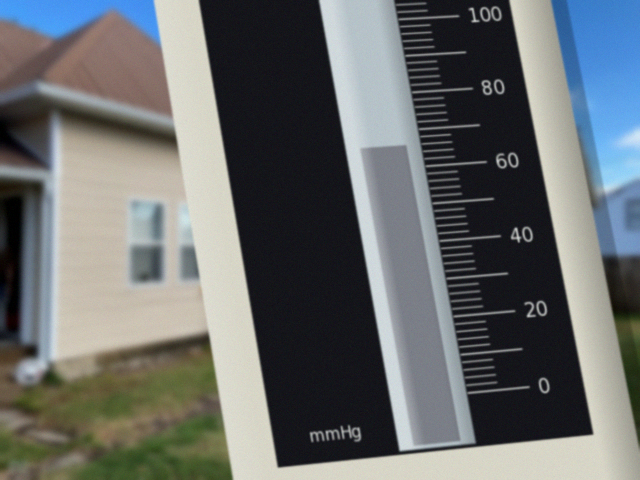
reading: {"value": 66, "unit": "mmHg"}
